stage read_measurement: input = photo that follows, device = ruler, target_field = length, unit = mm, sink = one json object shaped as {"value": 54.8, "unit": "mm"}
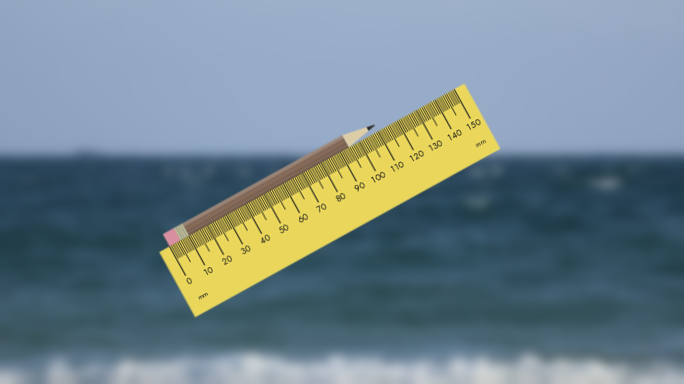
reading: {"value": 110, "unit": "mm"}
